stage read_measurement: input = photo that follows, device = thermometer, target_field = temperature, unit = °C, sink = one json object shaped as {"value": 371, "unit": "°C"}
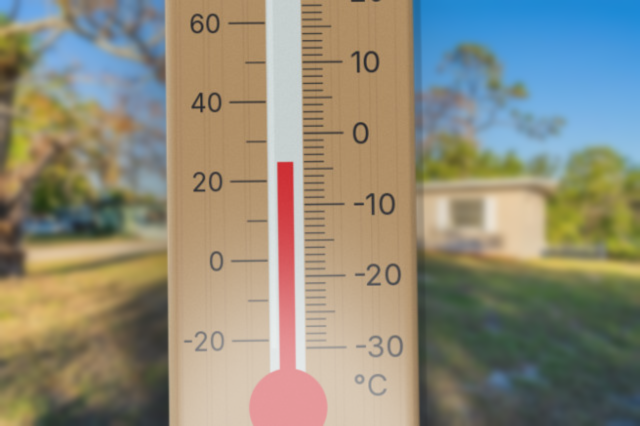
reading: {"value": -4, "unit": "°C"}
